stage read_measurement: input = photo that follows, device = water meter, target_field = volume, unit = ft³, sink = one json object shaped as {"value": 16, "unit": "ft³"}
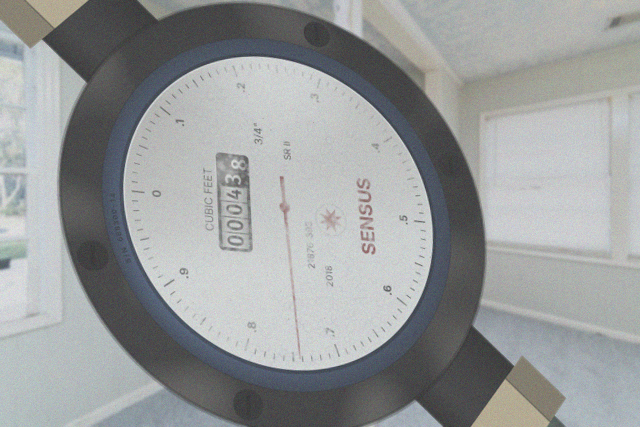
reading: {"value": 437.74, "unit": "ft³"}
